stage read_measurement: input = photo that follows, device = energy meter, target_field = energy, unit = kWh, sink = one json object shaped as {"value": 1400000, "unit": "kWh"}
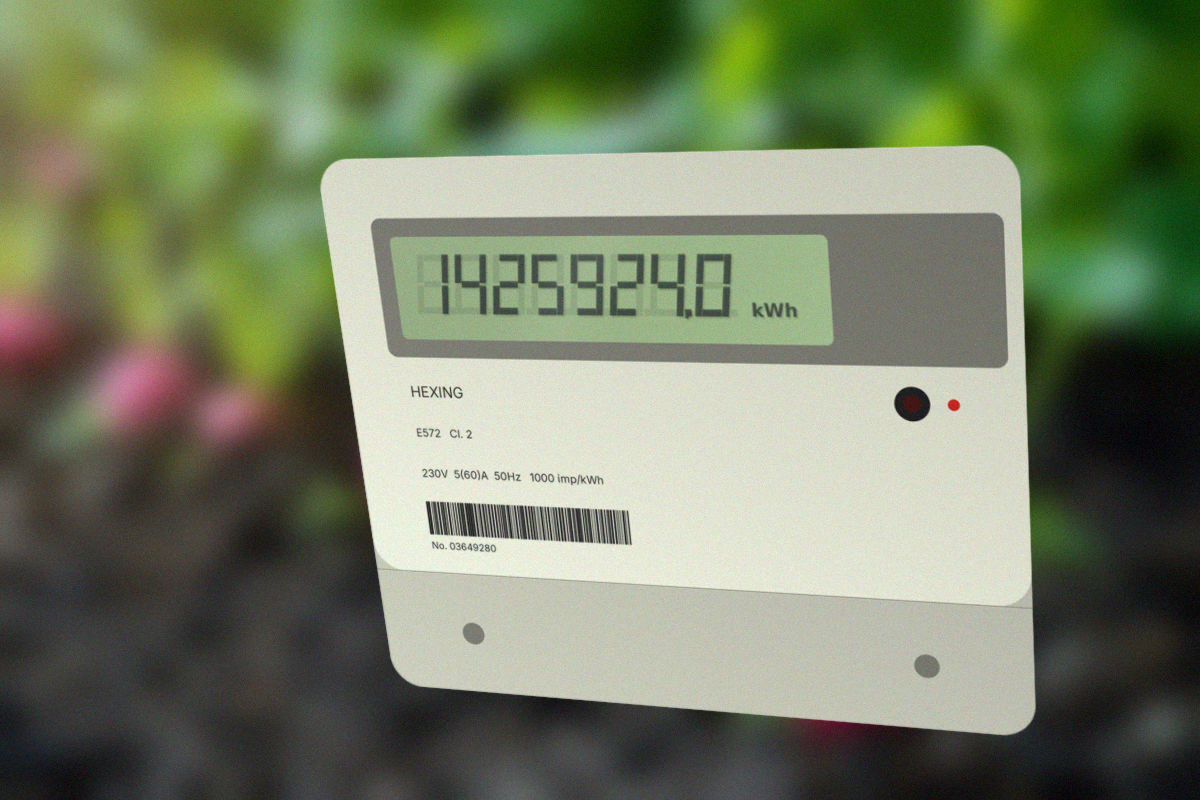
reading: {"value": 1425924.0, "unit": "kWh"}
